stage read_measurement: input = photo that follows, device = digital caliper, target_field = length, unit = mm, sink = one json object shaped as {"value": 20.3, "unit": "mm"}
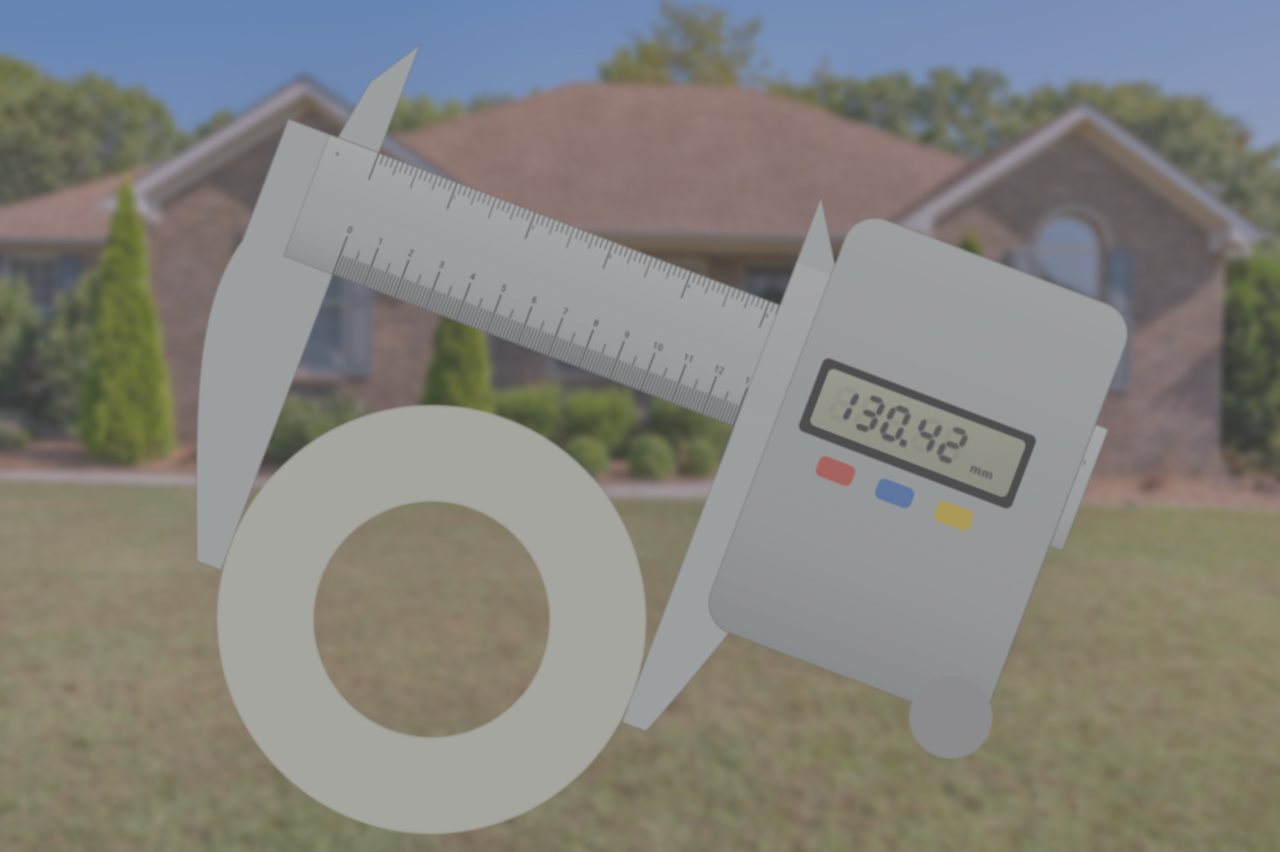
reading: {"value": 130.42, "unit": "mm"}
